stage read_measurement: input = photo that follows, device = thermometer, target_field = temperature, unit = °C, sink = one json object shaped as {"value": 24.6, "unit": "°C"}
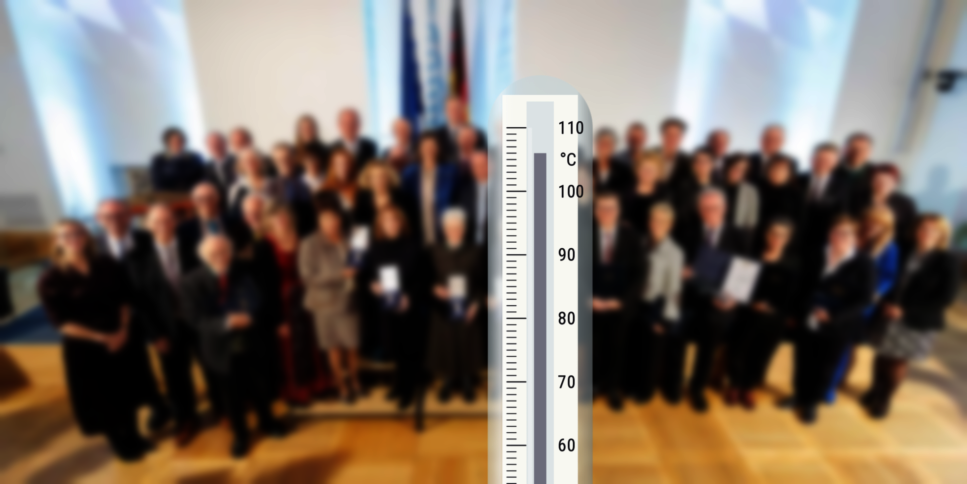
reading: {"value": 106, "unit": "°C"}
